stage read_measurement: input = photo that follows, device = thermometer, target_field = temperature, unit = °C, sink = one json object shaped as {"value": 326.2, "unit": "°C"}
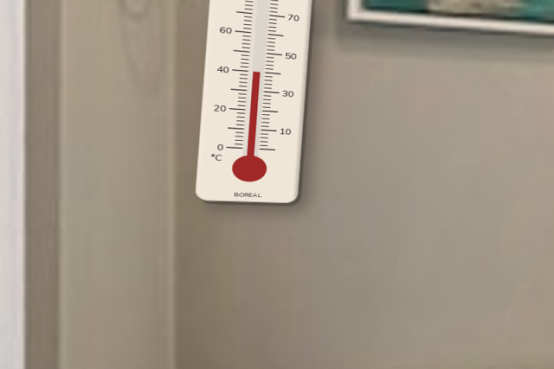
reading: {"value": 40, "unit": "°C"}
